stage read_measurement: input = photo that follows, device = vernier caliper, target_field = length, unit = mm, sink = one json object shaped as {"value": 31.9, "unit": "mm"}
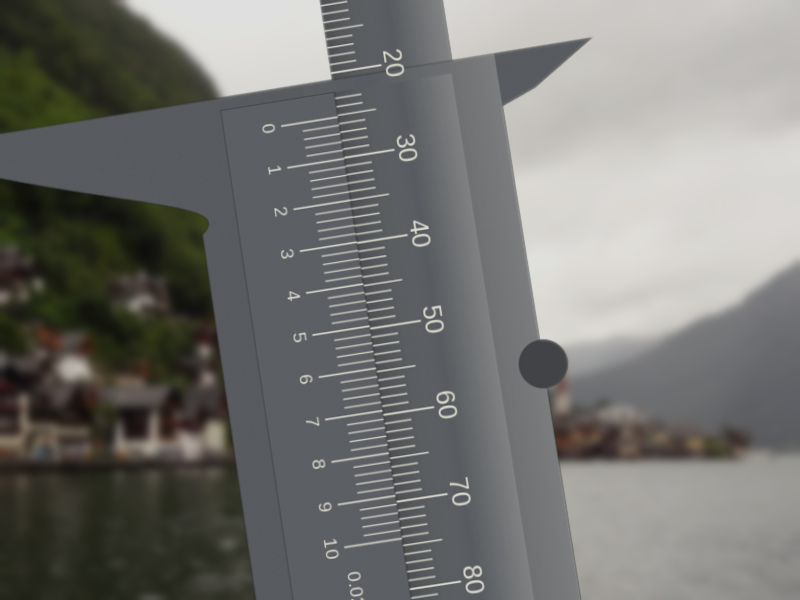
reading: {"value": 25.2, "unit": "mm"}
